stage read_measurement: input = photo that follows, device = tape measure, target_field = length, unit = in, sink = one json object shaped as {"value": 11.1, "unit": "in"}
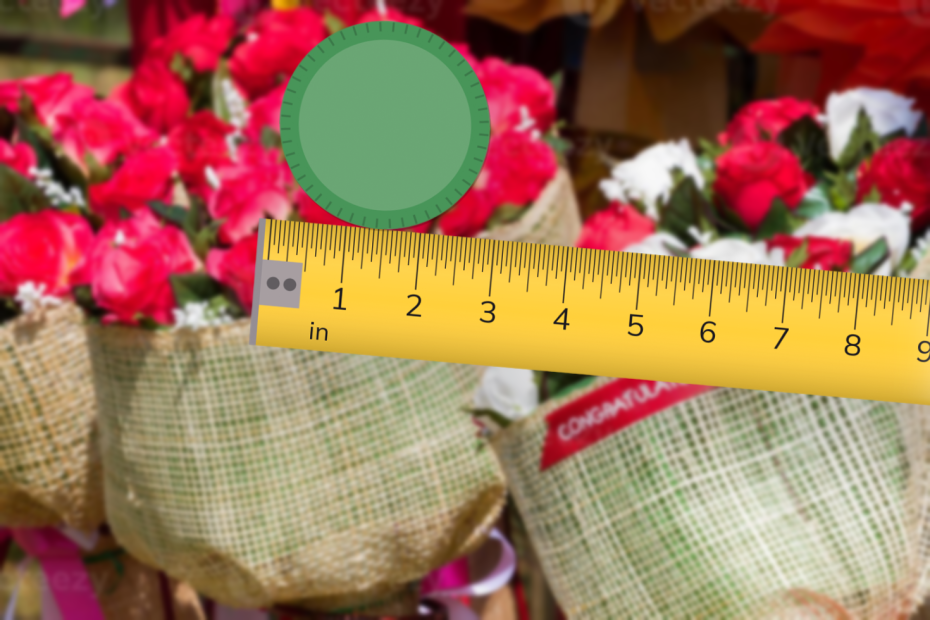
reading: {"value": 2.8125, "unit": "in"}
